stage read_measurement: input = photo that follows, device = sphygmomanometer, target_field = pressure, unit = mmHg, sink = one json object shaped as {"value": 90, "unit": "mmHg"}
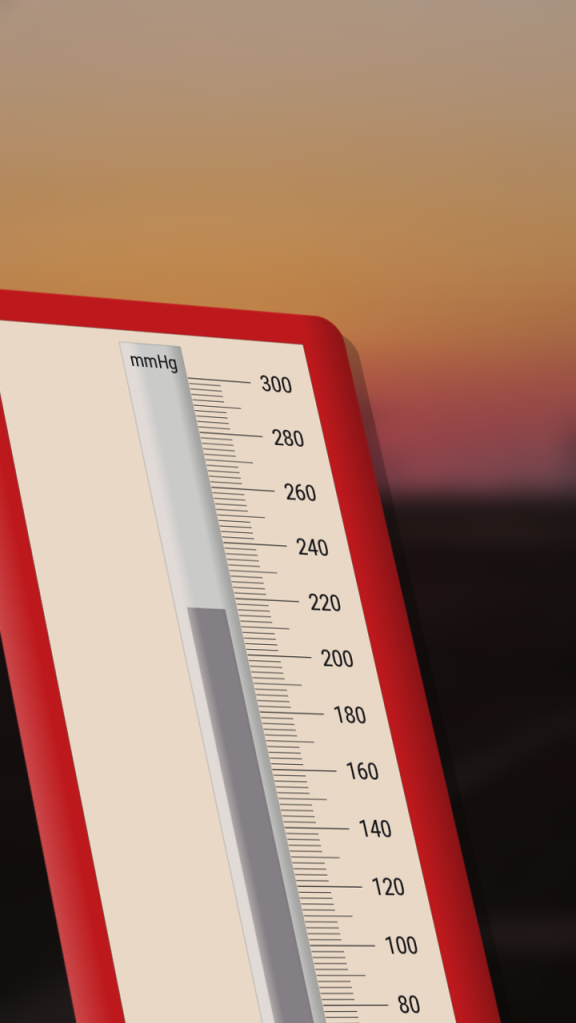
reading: {"value": 216, "unit": "mmHg"}
